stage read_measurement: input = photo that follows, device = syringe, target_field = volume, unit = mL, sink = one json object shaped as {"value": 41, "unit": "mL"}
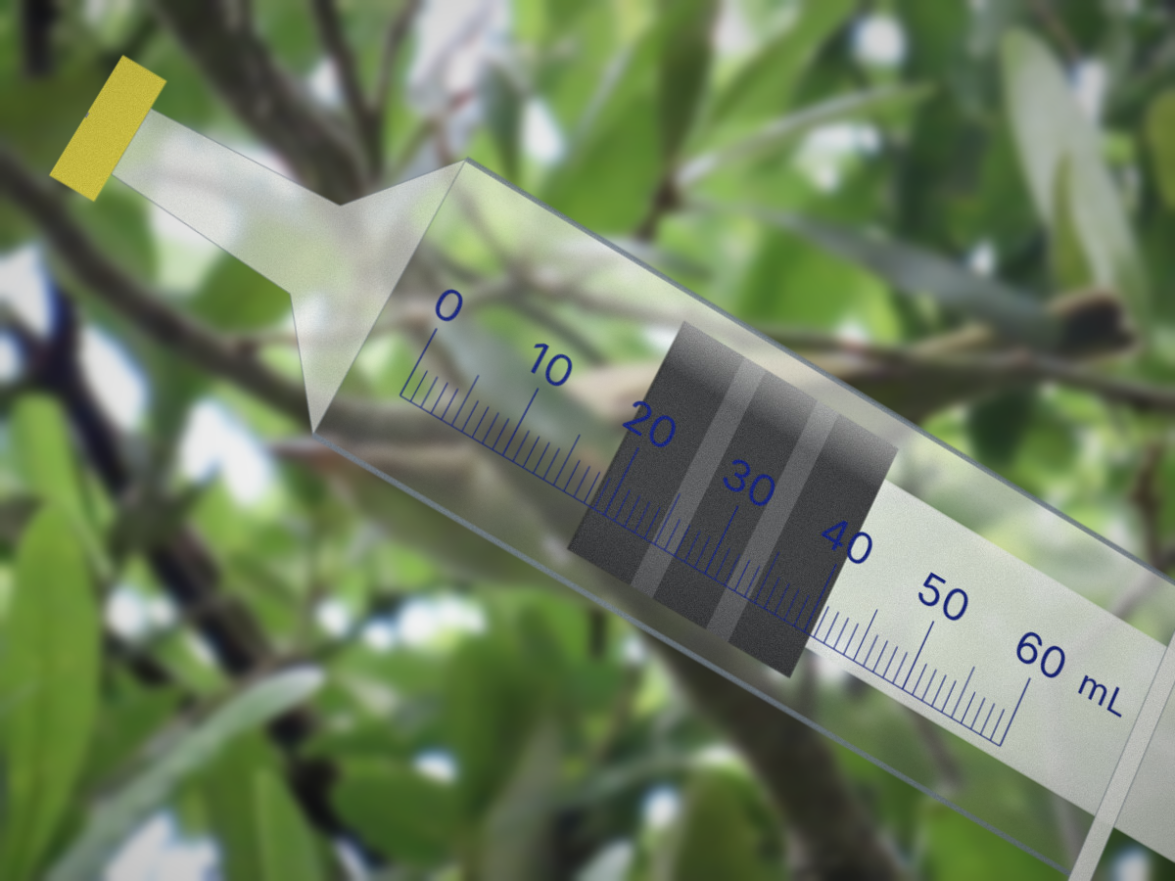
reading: {"value": 18.5, "unit": "mL"}
